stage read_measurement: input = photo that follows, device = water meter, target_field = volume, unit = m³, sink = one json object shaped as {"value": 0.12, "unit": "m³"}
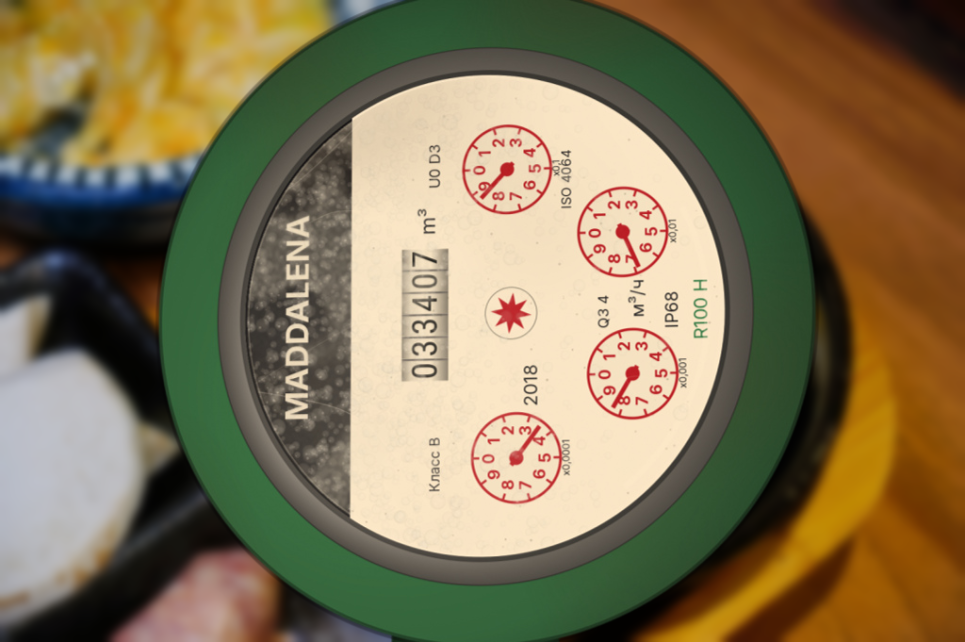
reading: {"value": 33407.8683, "unit": "m³"}
